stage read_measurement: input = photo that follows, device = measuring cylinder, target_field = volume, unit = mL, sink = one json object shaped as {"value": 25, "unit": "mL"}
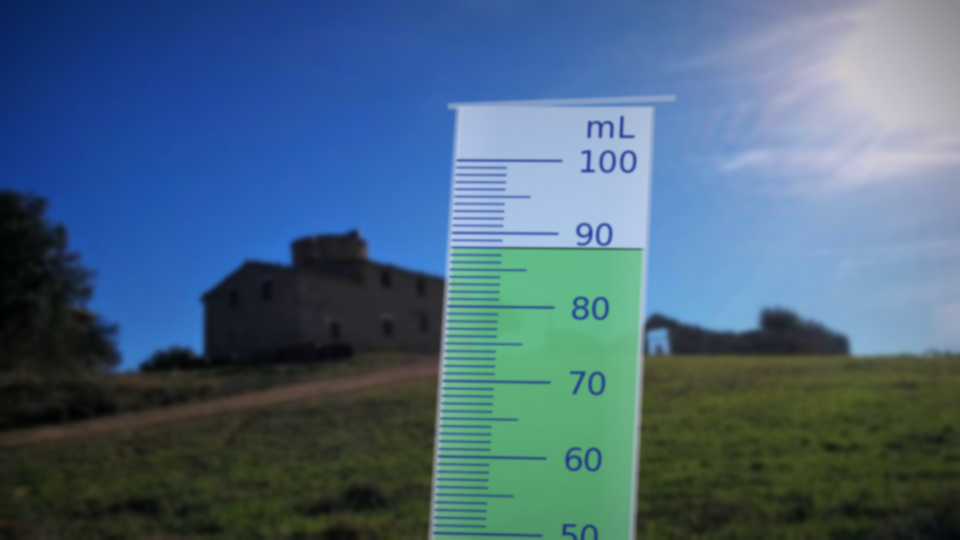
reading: {"value": 88, "unit": "mL"}
